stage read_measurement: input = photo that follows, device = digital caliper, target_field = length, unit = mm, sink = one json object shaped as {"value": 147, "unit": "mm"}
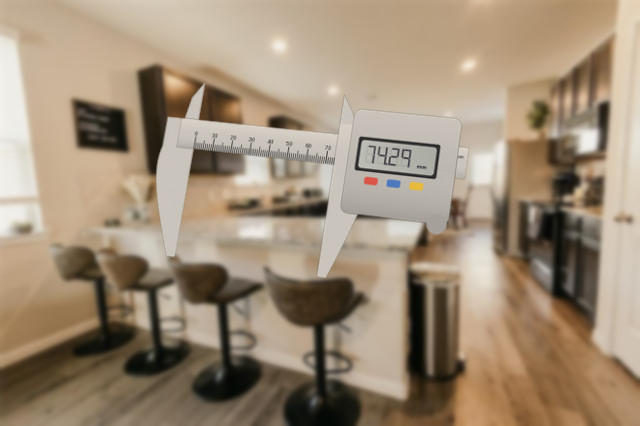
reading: {"value": 74.29, "unit": "mm"}
